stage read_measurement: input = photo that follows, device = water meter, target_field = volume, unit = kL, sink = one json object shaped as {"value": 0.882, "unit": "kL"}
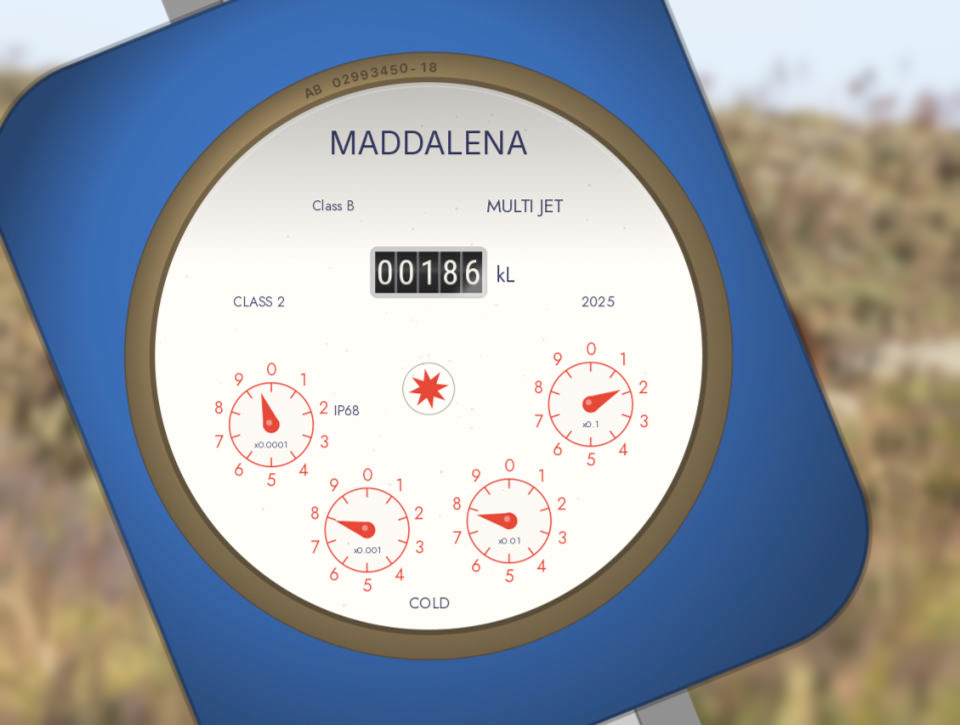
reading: {"value": 186.1779, "unit": "kL"}
